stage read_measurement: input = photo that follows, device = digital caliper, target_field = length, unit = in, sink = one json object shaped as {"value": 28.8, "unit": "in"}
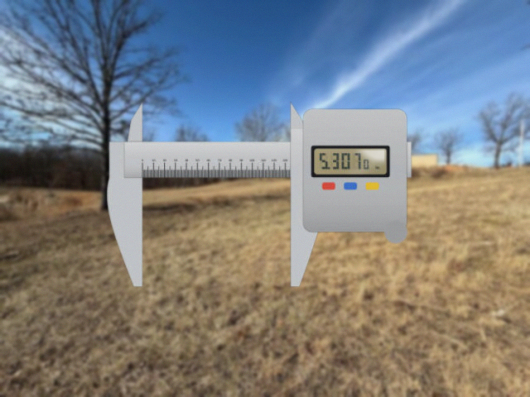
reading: {"value": 5.3070, "unit": "in"}
